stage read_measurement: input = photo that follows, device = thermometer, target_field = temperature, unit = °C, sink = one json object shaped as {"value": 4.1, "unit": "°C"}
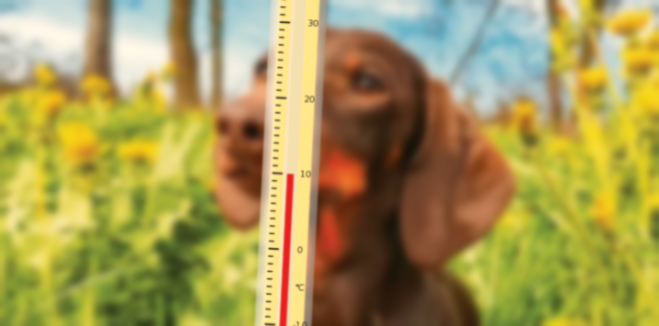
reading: {"value": 10, "unit": "°C"}
